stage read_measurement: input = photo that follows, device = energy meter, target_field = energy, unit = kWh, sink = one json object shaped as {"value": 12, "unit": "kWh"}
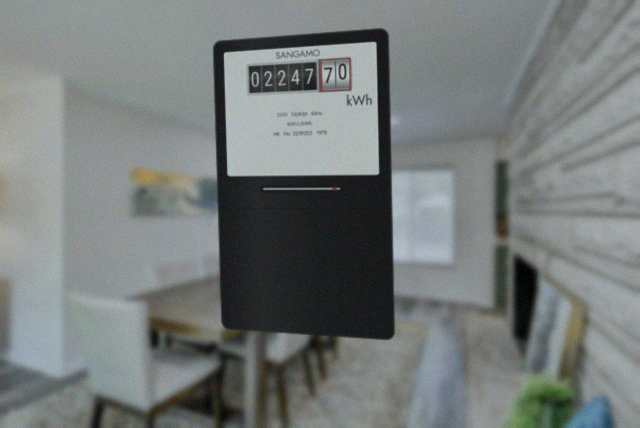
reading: {"value": 2247.70, "unit": "kWh"}
